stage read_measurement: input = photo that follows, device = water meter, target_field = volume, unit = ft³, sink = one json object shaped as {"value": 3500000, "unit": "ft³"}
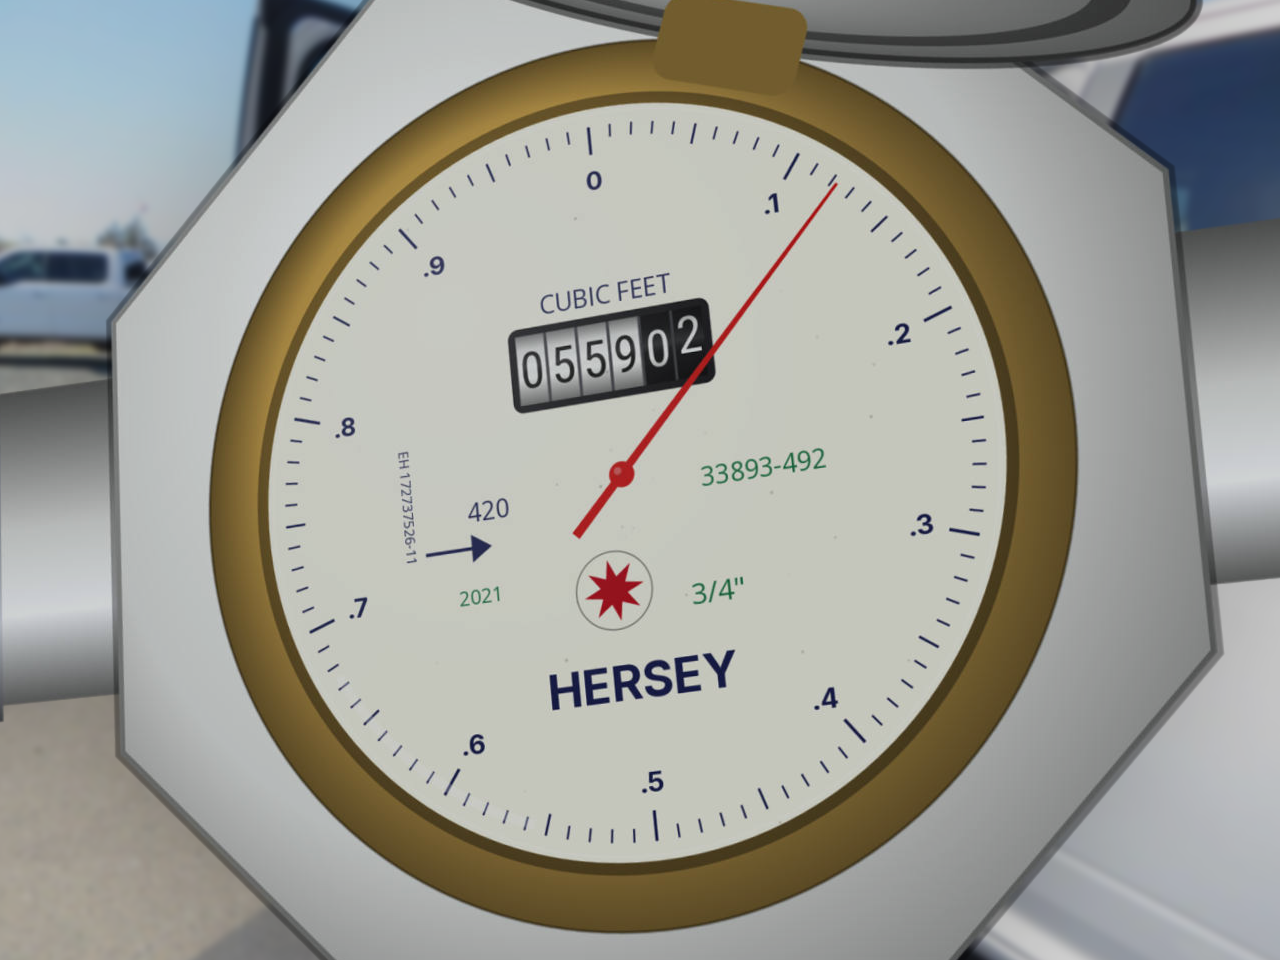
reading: {"value": 55902.12, "unit": "ft³"}
